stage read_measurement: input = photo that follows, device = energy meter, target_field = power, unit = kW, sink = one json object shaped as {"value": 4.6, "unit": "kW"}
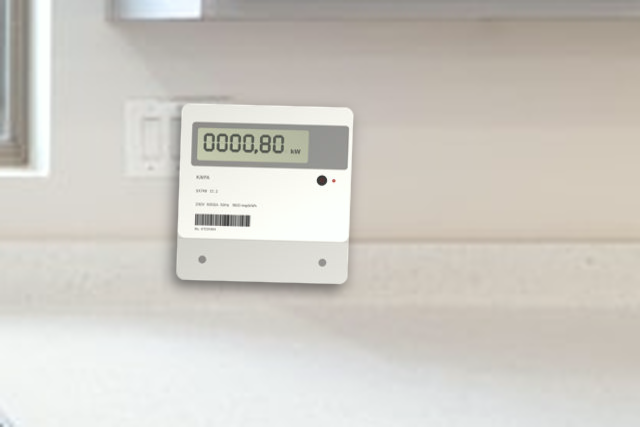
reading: {"value": 0.80, "unit": "kW"}
